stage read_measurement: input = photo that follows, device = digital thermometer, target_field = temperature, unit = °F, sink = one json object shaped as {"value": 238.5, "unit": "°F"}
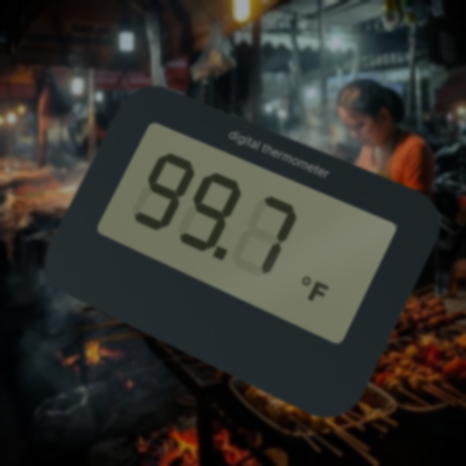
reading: {"value": 99.7, "unit": "°F"}
